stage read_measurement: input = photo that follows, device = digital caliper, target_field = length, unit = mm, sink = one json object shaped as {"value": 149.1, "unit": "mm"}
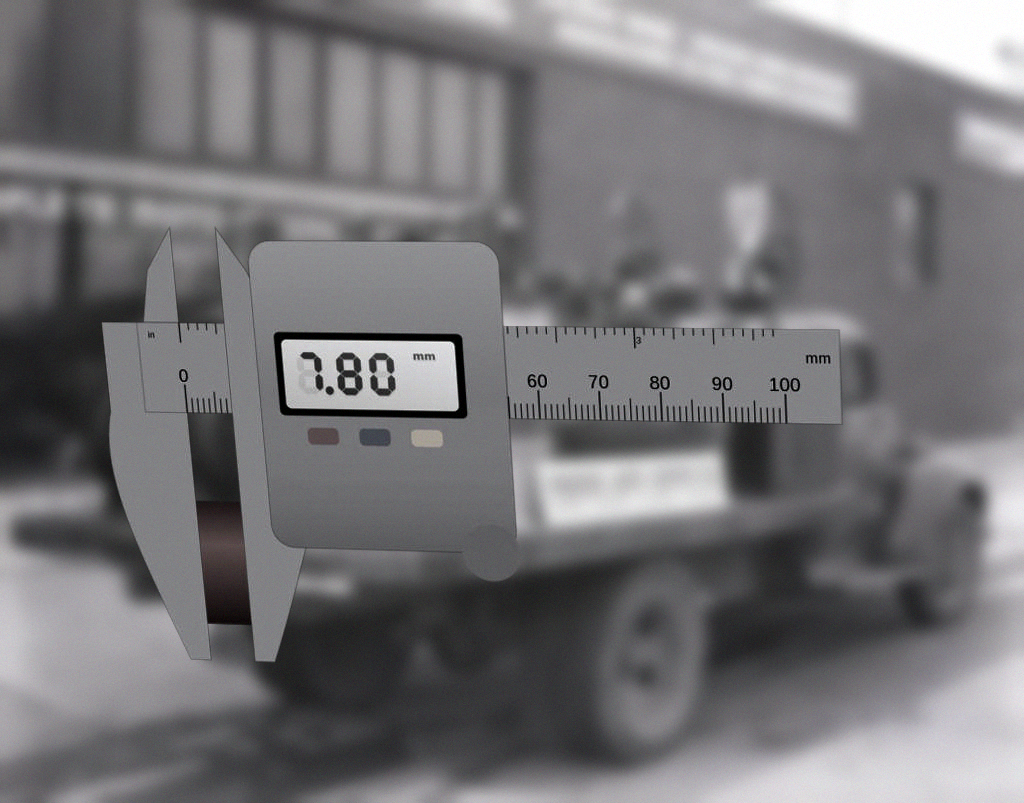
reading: {"value": 7.80, "unit": "mm"}
